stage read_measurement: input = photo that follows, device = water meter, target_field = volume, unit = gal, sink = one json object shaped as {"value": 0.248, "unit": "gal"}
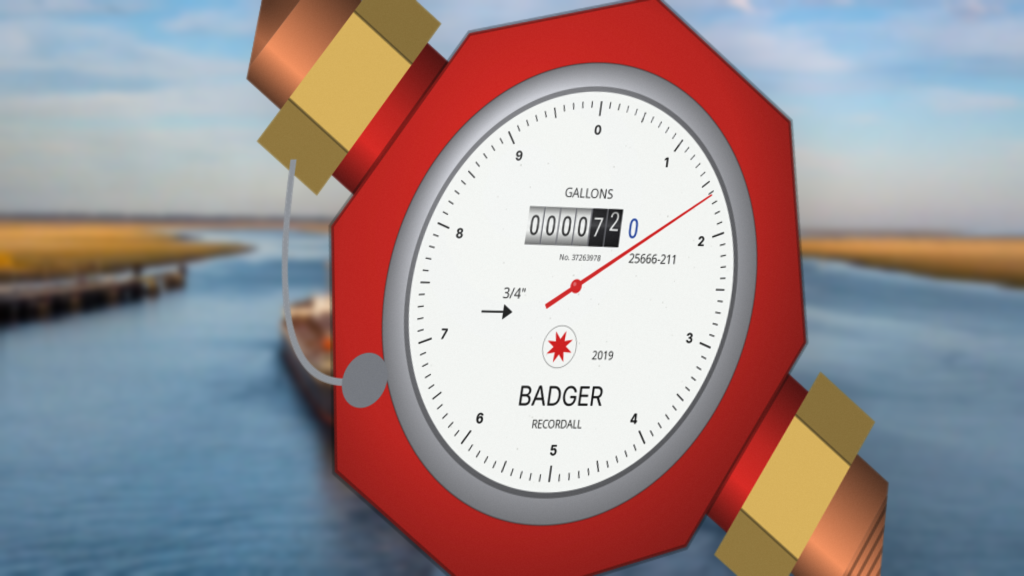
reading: {"value": 721.6, "unit": "gal"}
